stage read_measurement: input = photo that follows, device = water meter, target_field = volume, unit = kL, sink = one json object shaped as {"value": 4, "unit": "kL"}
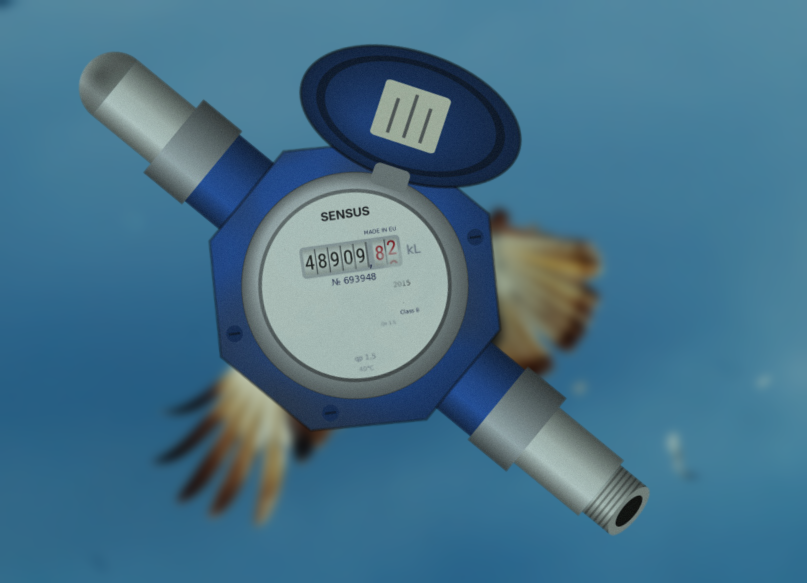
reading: {"value": 48909.82, "unit": "kL"}
